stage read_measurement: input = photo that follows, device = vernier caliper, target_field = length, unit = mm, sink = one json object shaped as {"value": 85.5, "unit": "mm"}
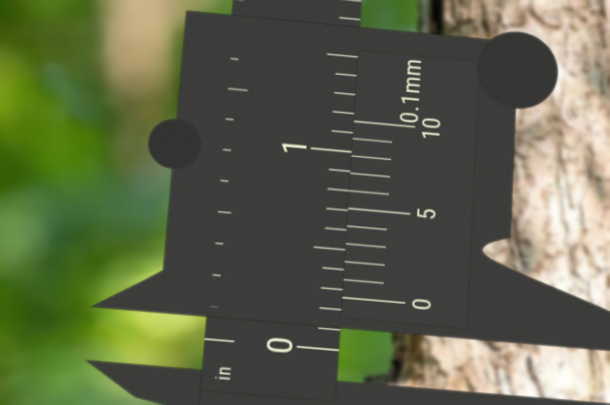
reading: {"value": 2.6, "unit": "mm"}
